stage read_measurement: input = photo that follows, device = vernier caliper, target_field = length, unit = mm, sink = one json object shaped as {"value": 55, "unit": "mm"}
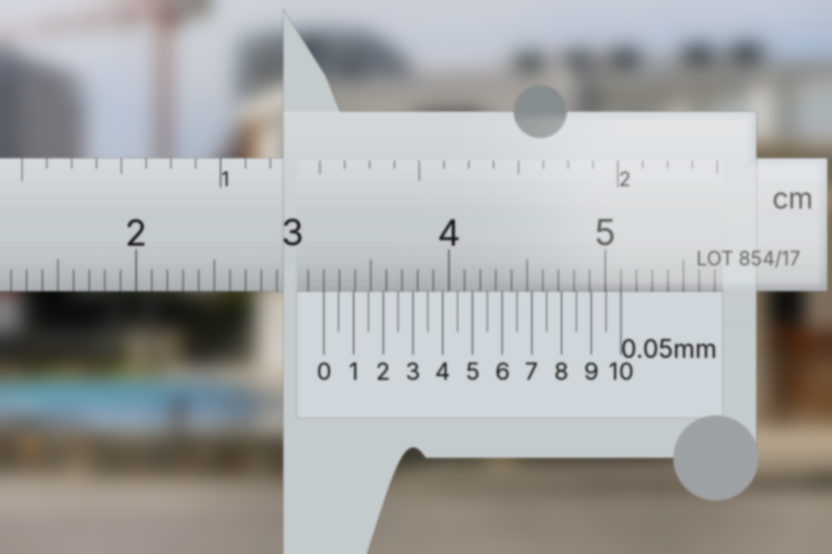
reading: {"value": 32.0, "unit": "mm"}
